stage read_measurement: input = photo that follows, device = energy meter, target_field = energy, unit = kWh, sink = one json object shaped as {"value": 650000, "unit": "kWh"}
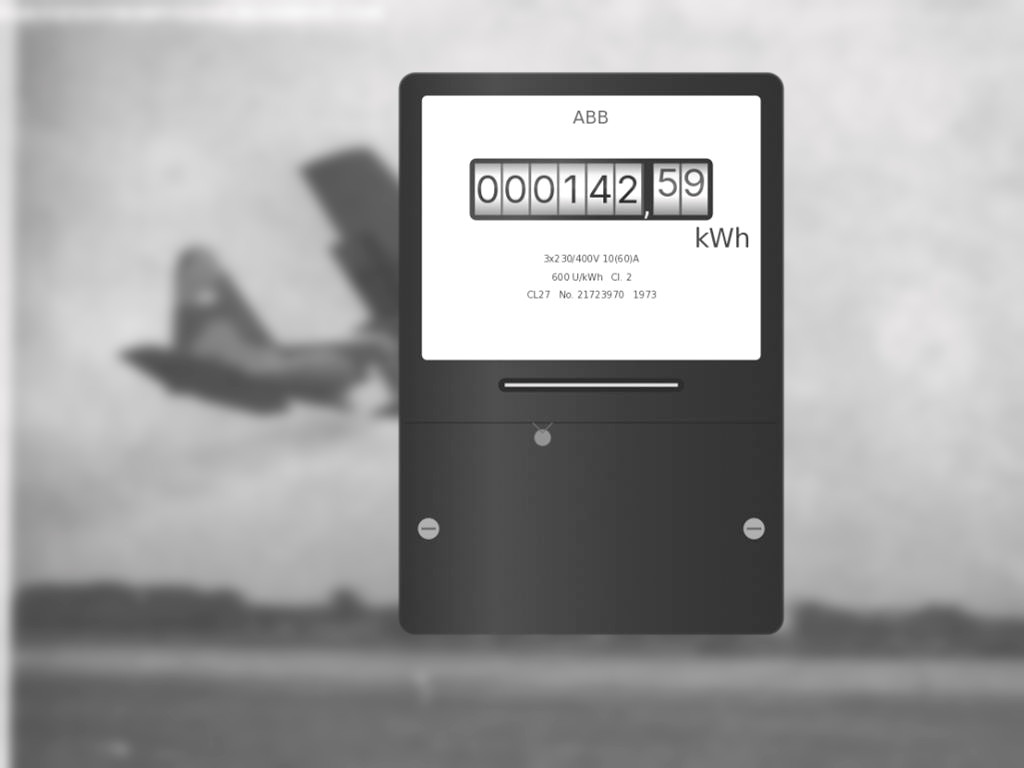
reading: {"value": 142.59, "unit": "kWh"}
